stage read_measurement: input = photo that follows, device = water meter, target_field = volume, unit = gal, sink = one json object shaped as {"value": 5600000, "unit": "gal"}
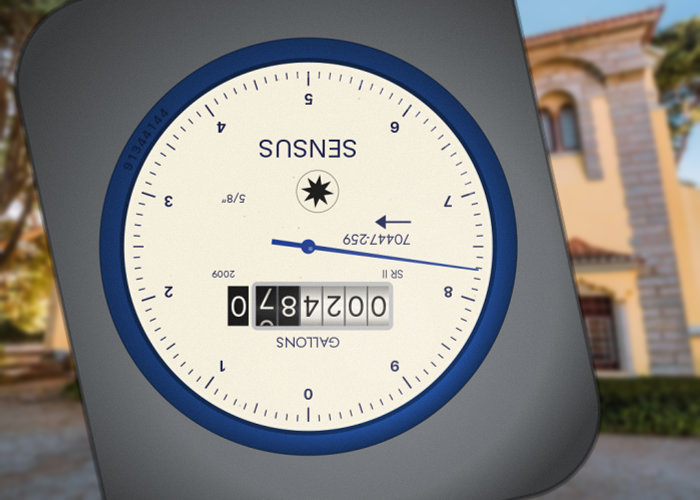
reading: {"value": 24867.7, "unit": "gal"}
